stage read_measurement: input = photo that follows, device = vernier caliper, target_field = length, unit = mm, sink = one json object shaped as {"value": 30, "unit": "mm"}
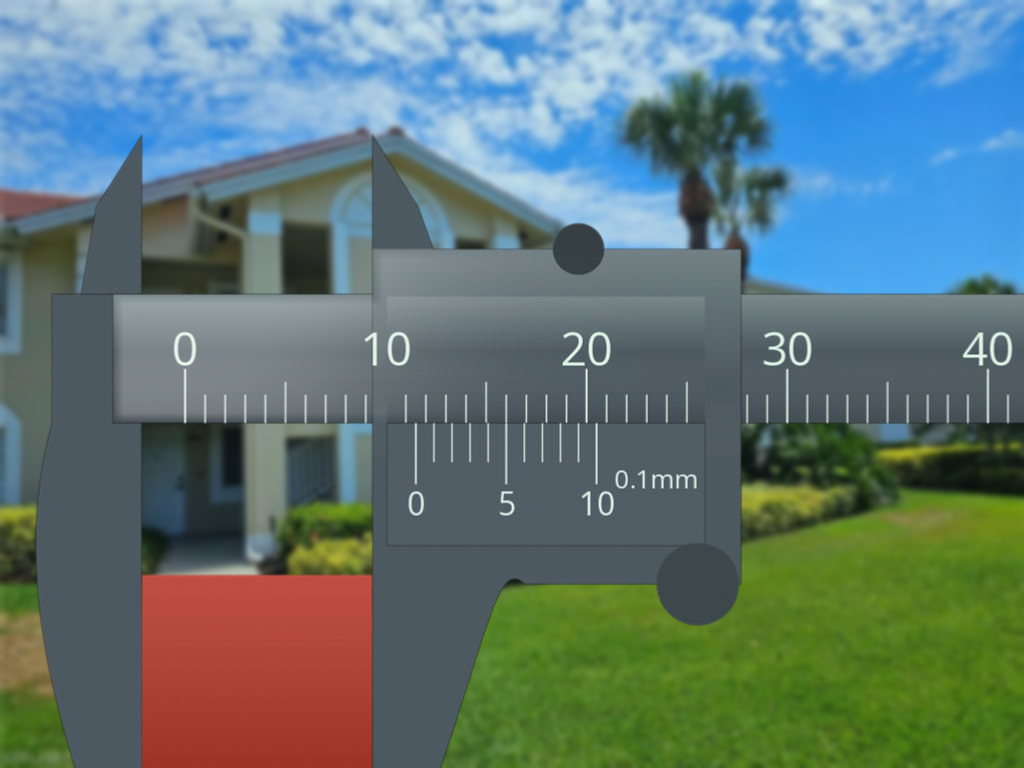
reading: {"value": 11.5, "unit": "mm"}
